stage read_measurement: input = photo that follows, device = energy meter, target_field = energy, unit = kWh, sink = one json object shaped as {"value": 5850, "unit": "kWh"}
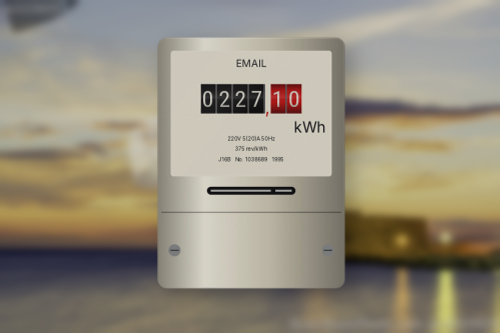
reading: {"value": 227.10, "unit": "kWh"}
